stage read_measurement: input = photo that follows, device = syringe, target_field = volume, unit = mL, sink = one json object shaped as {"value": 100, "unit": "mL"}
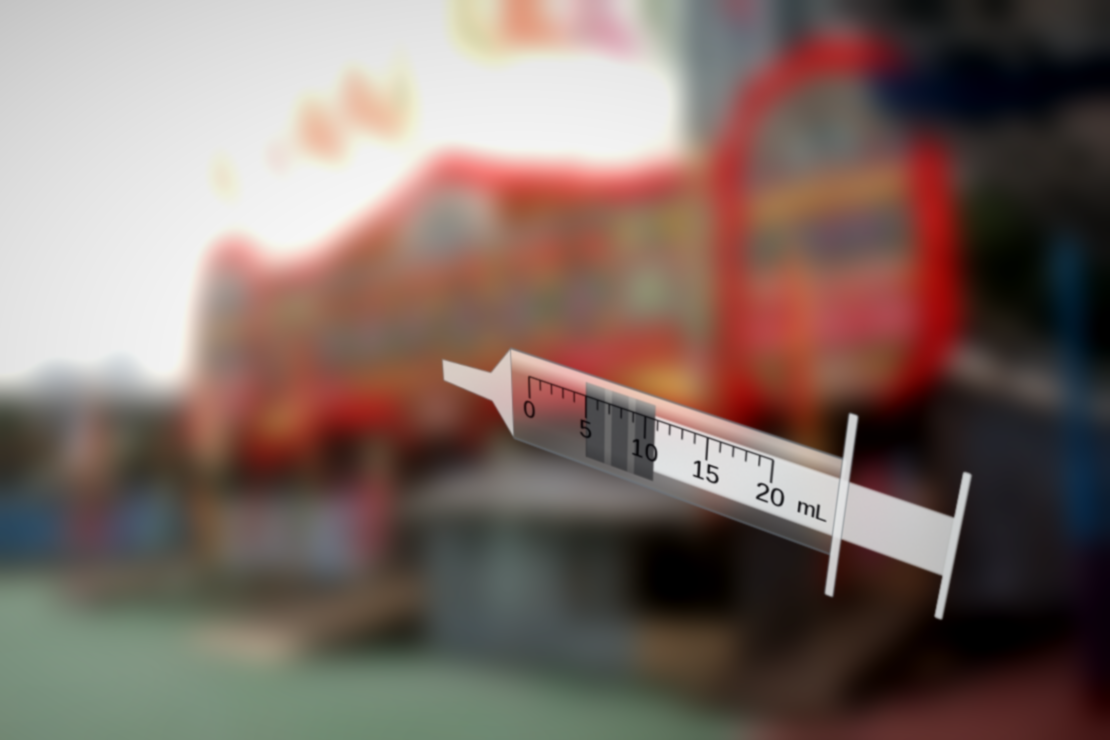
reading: {"value": 5, "unit": "mL"}
